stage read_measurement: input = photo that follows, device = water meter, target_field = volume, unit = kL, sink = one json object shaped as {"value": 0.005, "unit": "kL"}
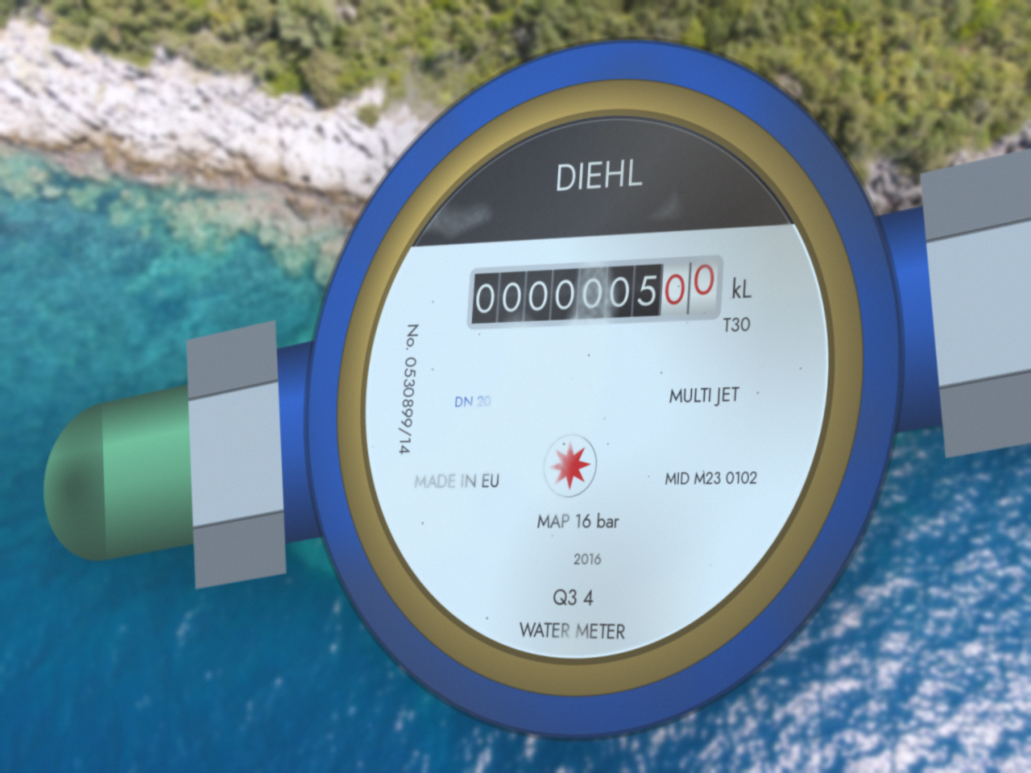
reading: {"value": 5.00, "unit": "kL"}
